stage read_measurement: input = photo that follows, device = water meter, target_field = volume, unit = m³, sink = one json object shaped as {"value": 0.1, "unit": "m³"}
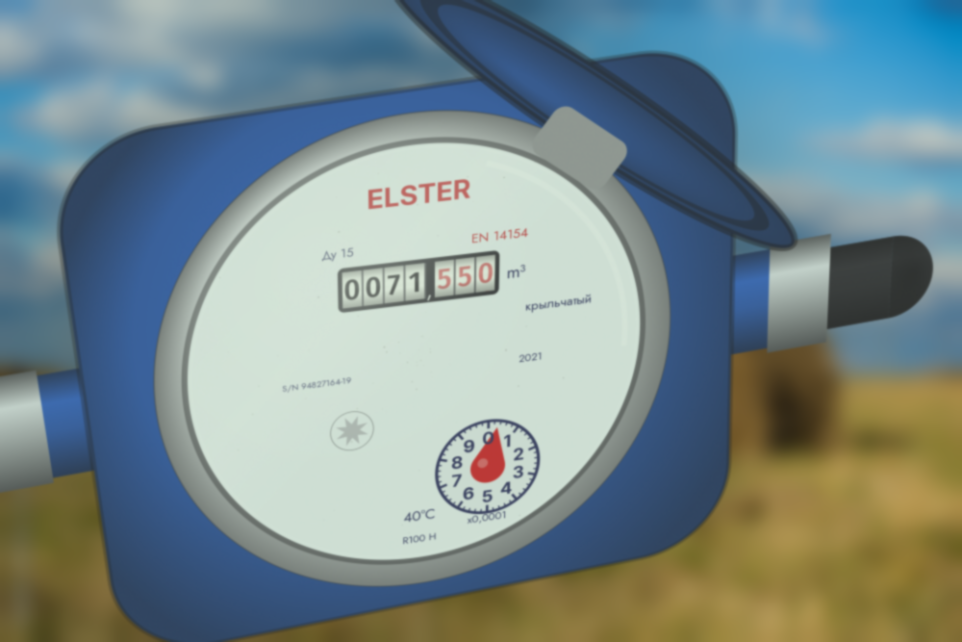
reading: {"value": 71.5500, "unit": "m³"}
